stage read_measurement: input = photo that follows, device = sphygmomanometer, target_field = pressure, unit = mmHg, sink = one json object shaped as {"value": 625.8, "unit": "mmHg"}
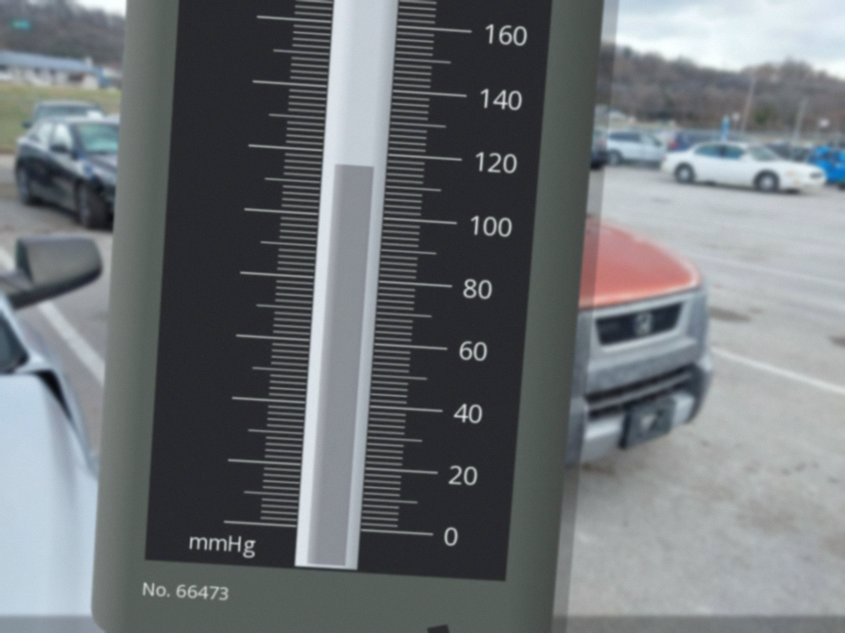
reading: {"value": 116, "unit": "mmHg"}
